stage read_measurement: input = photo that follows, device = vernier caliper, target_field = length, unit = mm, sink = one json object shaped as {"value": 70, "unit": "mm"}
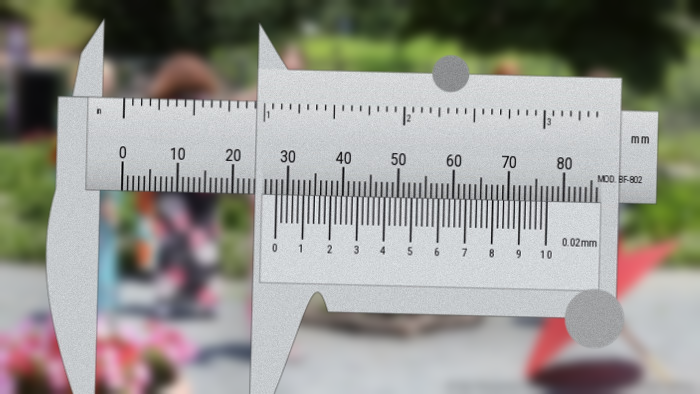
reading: {"value": 28.0, "unit": "mm"}
